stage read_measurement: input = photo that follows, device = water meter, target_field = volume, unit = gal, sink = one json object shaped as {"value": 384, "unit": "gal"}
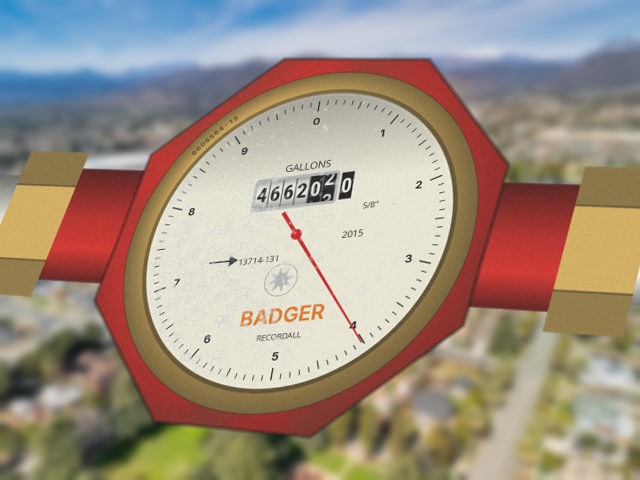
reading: {"value": 4662024.0, "unit": "gal"}
